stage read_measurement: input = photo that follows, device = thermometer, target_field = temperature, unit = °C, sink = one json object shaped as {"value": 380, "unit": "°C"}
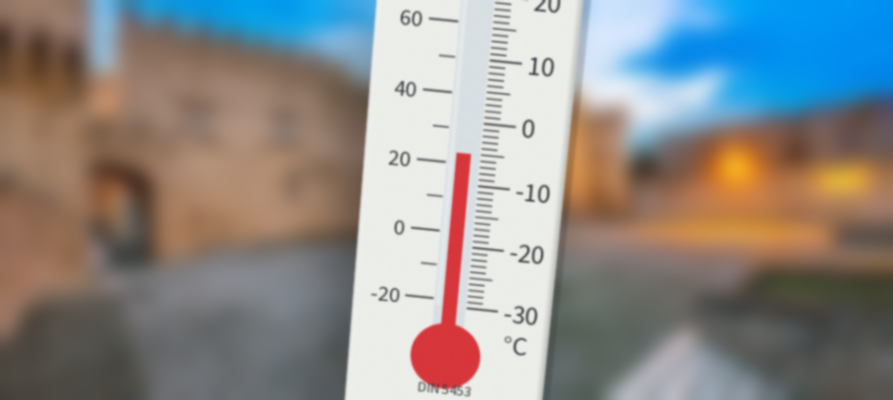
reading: {"value": -5, "unit": "°C"}
